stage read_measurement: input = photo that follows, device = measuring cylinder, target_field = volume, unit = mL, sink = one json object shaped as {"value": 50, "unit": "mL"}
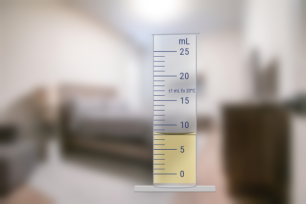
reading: {"value": 8, "unit": "mL"}
